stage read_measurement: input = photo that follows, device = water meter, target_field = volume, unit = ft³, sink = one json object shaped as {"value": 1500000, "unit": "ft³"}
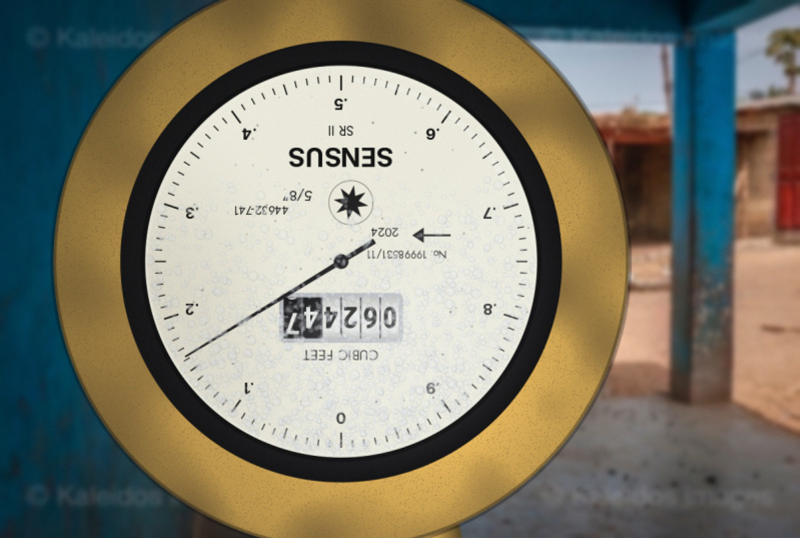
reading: {"value": 62447.16, "unit": "ft³"}
